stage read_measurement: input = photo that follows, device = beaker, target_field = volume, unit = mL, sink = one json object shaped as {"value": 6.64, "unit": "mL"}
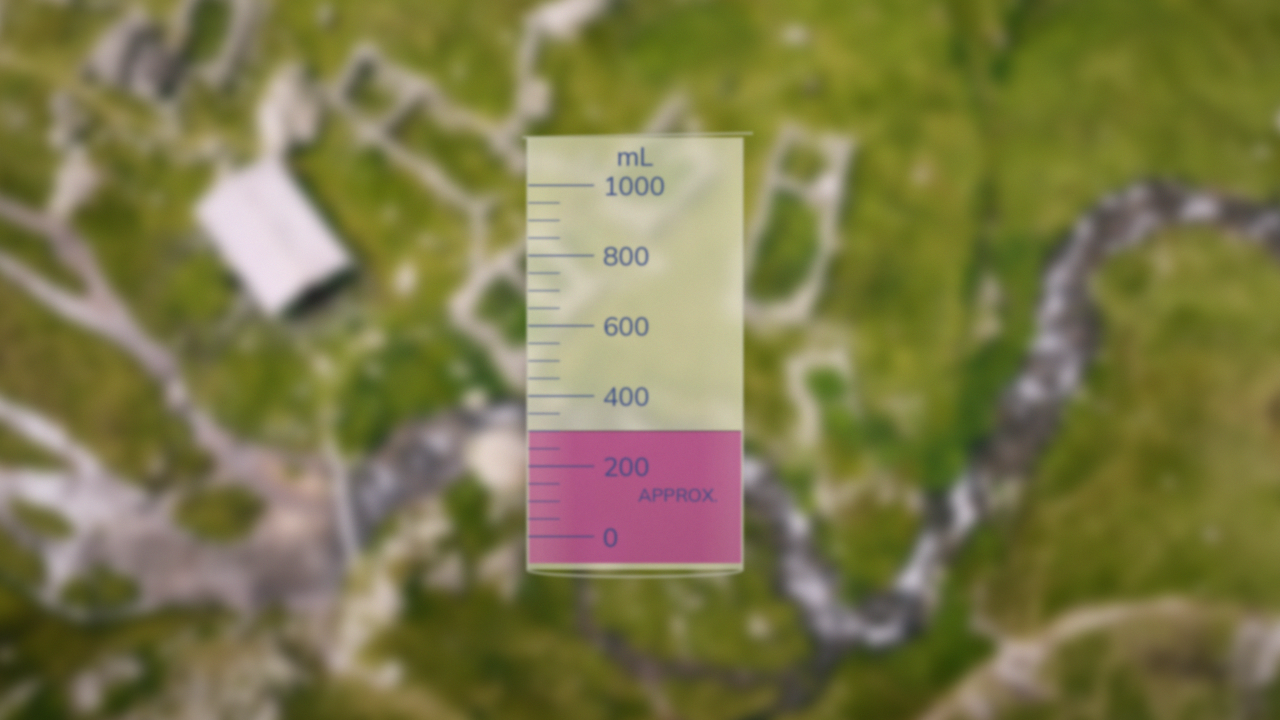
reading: {"value": 300, "unit": "mL"}
